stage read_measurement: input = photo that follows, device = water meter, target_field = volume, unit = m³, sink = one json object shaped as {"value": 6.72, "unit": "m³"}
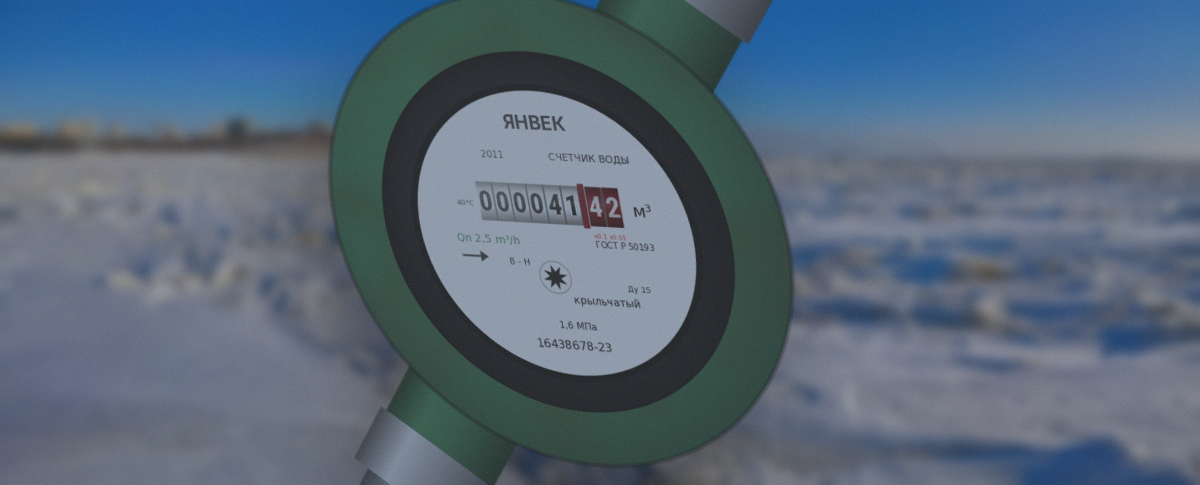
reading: {"value": 41.42, "unit": "m³"}
